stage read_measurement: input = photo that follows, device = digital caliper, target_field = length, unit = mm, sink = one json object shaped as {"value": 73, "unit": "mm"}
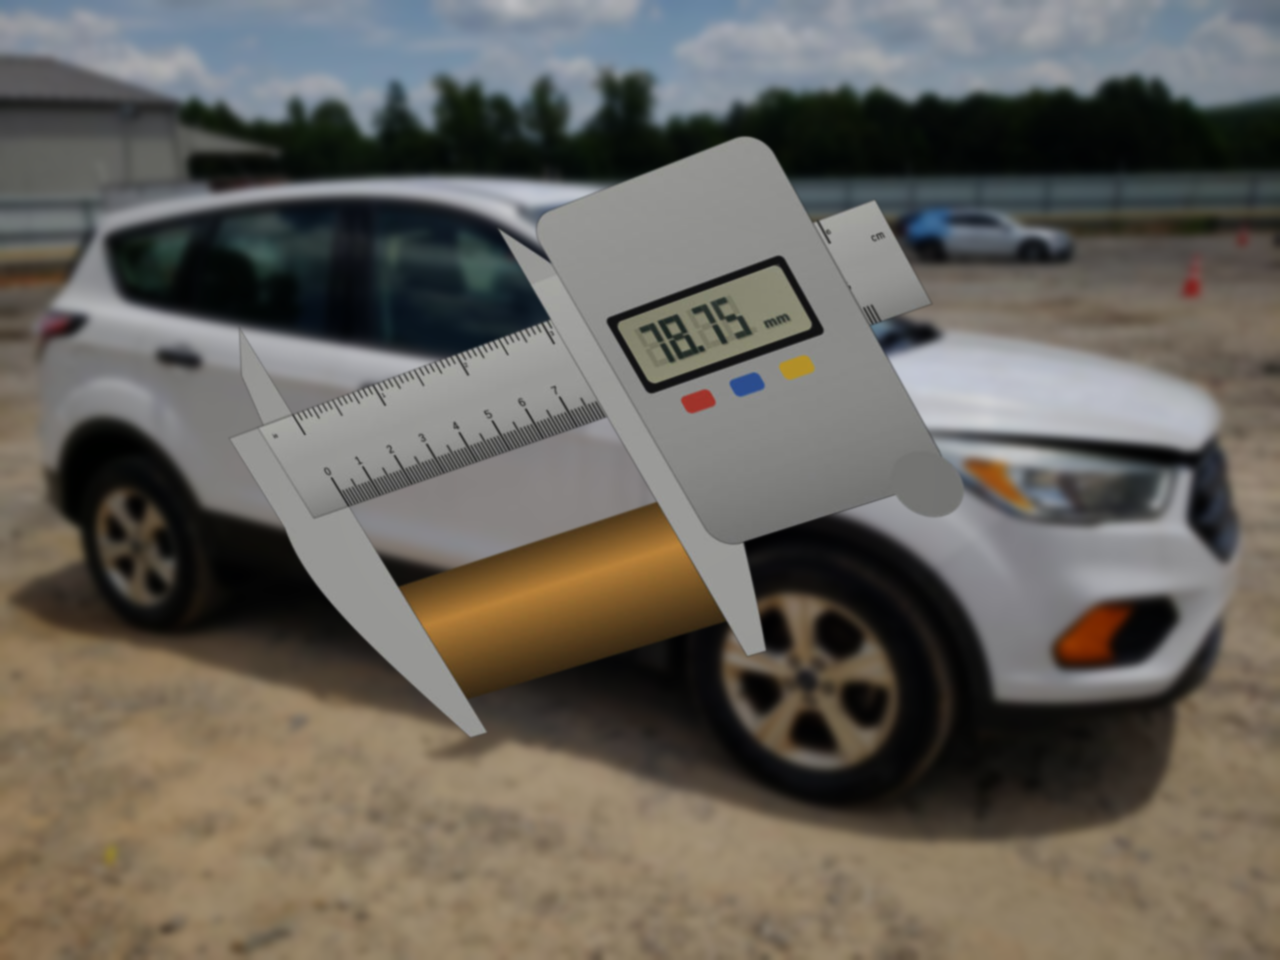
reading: {"value": 78.75, "unit": "mm"}
